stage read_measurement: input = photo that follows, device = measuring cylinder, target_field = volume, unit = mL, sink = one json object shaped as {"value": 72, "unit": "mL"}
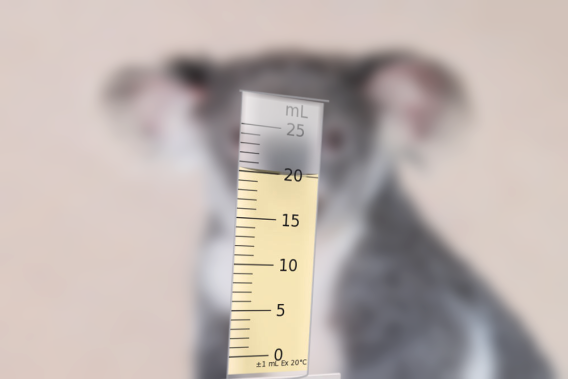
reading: {"value": 20, "unit": "mL"}
